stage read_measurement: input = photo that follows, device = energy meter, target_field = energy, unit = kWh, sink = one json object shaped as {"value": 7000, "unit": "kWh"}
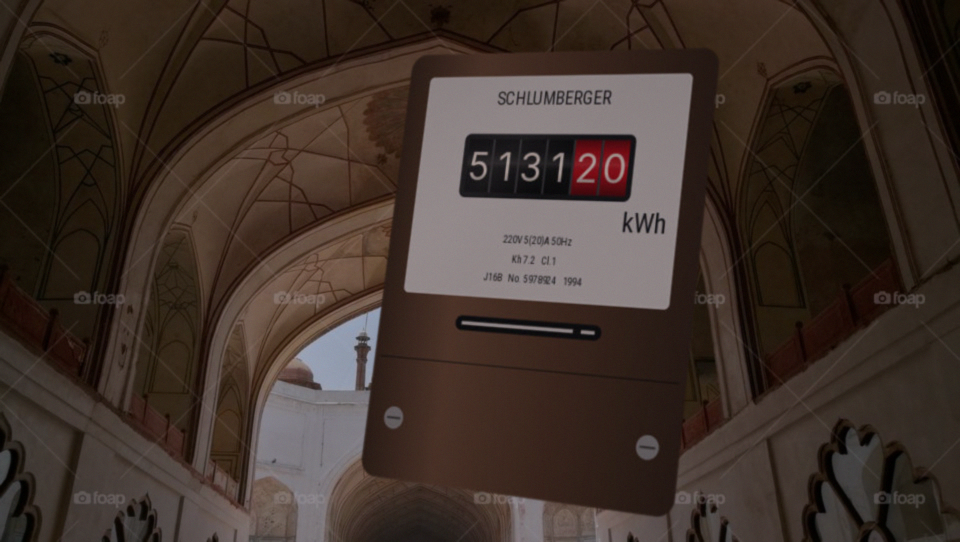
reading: {"value": 5131.20, "unit": "kWh"}
